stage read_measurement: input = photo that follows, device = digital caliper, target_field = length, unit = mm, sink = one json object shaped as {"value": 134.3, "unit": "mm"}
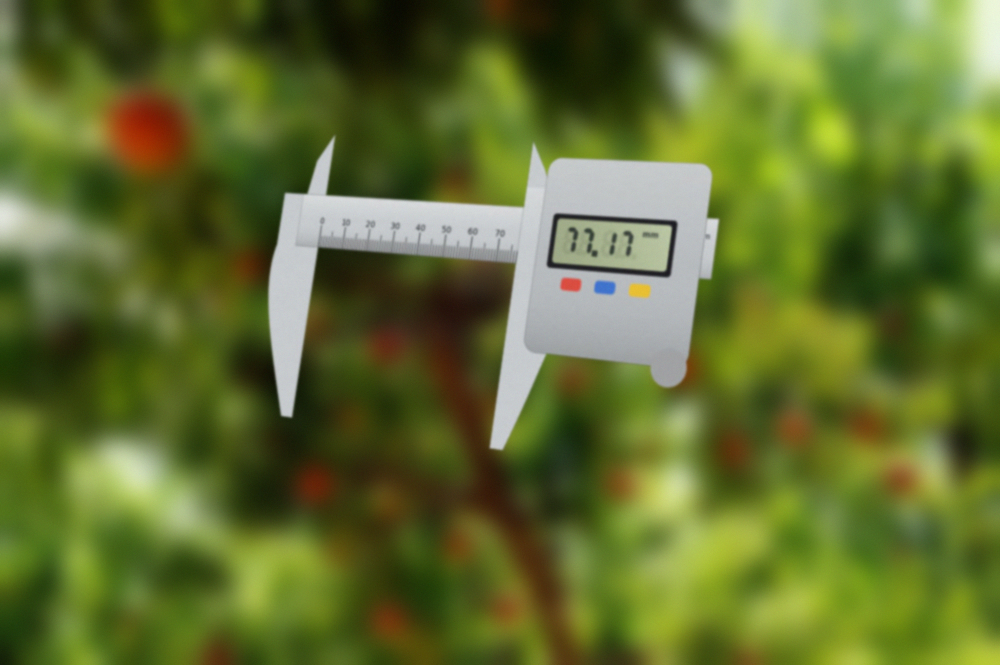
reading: {"value": 77.17, "unit": "mm"}
